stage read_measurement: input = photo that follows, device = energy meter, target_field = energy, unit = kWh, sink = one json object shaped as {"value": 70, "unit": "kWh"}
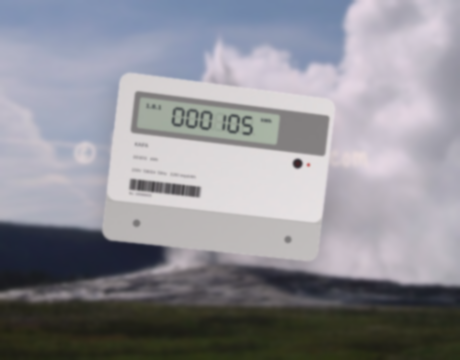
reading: {"value": 105, "unit": "kWh"}
